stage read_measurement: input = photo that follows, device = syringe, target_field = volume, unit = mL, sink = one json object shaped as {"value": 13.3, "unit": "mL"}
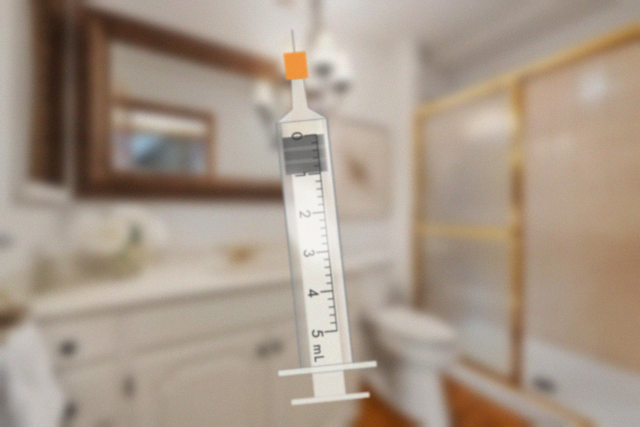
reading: {"value": 0, "unit": "mL"}
